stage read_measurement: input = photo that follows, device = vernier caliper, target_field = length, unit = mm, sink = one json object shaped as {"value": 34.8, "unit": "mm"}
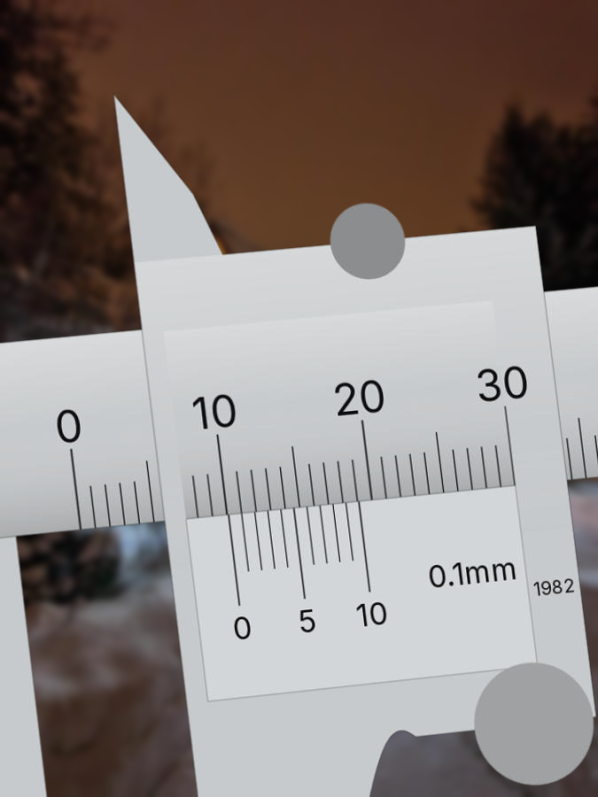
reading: {"value": 10.1, "unit": "mm"}
